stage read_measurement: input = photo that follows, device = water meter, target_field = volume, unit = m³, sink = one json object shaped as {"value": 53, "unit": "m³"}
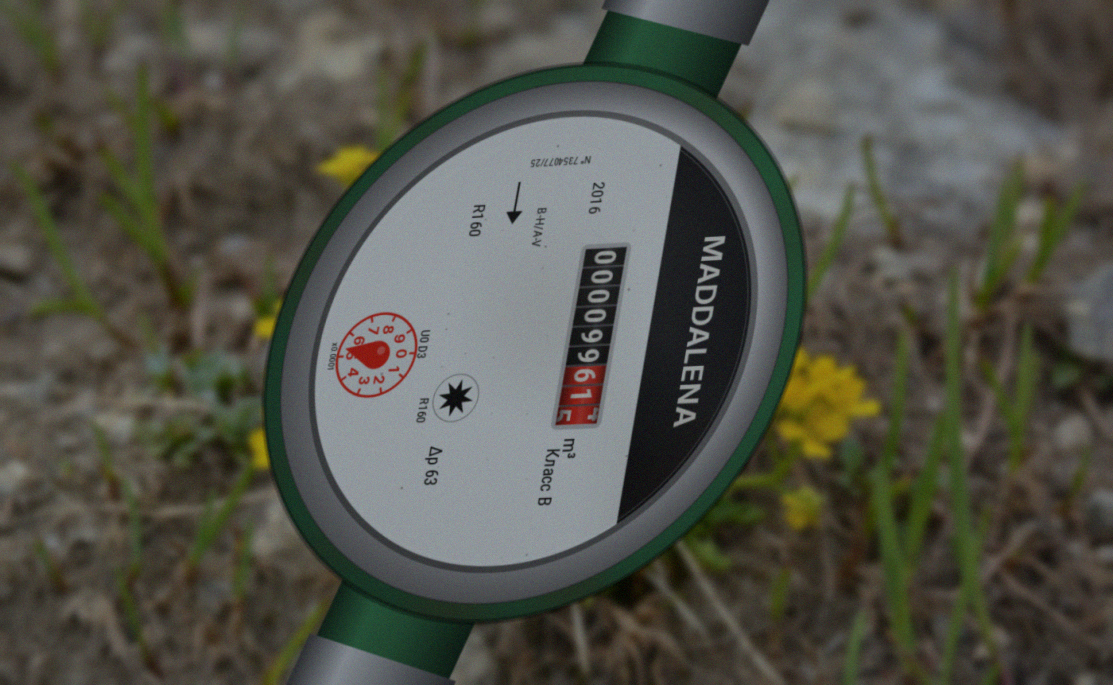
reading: {"value": 99.6145, "unit": "m³"}
